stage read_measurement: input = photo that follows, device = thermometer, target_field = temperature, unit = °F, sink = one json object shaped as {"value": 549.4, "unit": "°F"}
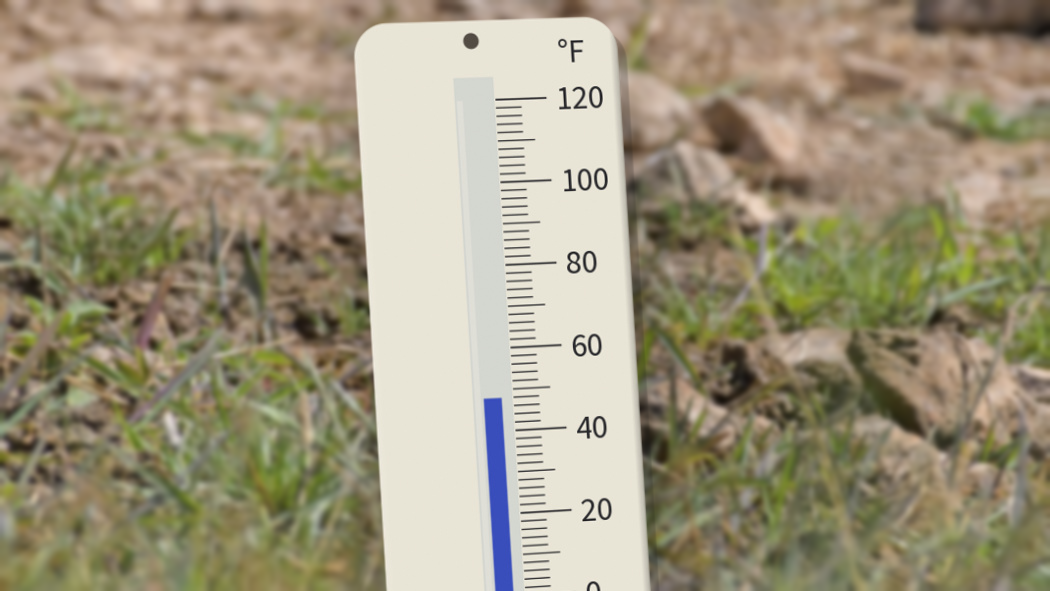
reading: {"value": 48, "unit": "°F"}
